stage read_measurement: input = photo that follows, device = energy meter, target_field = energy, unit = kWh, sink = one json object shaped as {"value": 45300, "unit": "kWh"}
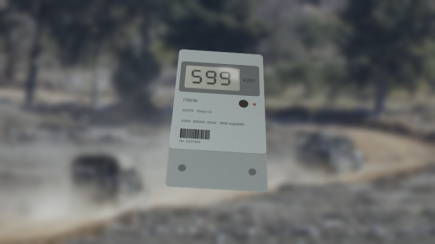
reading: {"value": 599, "unit": "kWh"}
